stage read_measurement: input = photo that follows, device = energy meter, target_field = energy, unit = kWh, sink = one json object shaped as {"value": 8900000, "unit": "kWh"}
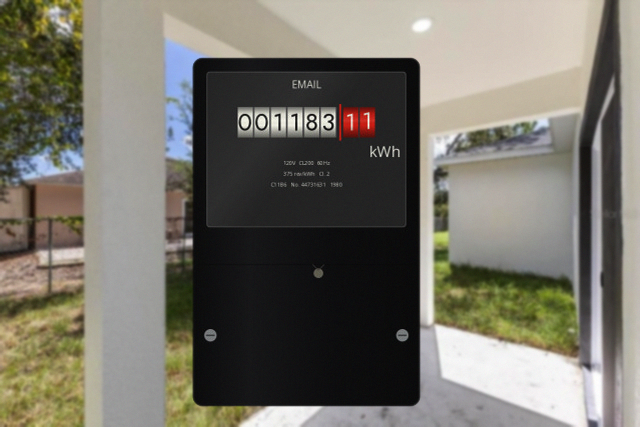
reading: {"value": 1183.11, "unit": "kWh"}
